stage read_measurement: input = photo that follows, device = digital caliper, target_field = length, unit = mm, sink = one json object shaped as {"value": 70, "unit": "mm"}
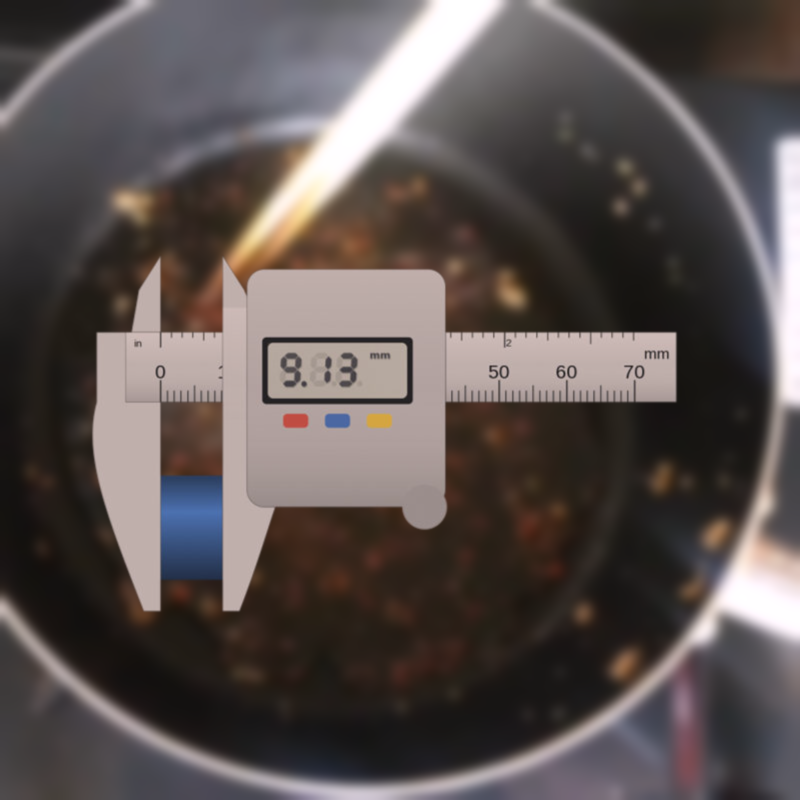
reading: {"value": 9.13, "unit": "mm"}
